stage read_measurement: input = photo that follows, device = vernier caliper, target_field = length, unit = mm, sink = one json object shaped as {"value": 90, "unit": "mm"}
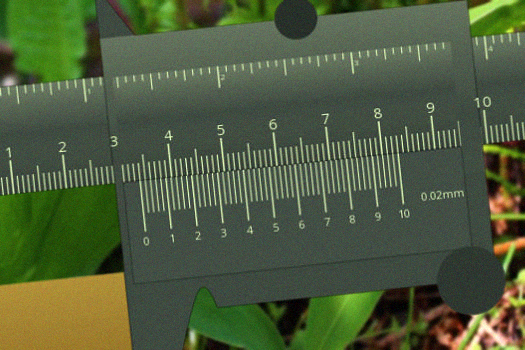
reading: {"value": 34.0, "unit": "mm"}
